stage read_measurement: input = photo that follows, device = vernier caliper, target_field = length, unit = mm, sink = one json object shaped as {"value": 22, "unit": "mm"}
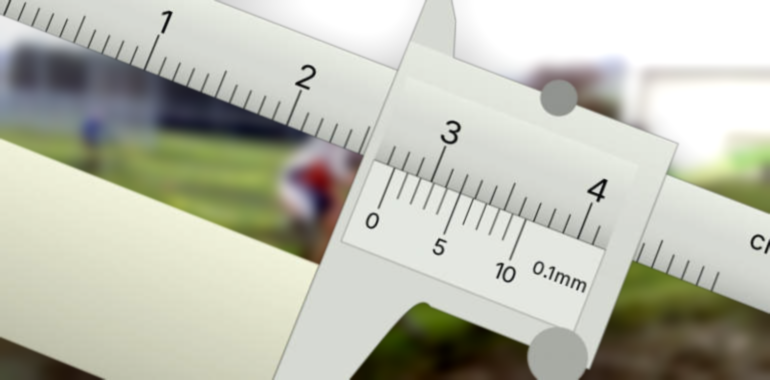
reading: {"value": 27.5, "unit": "mm"}
